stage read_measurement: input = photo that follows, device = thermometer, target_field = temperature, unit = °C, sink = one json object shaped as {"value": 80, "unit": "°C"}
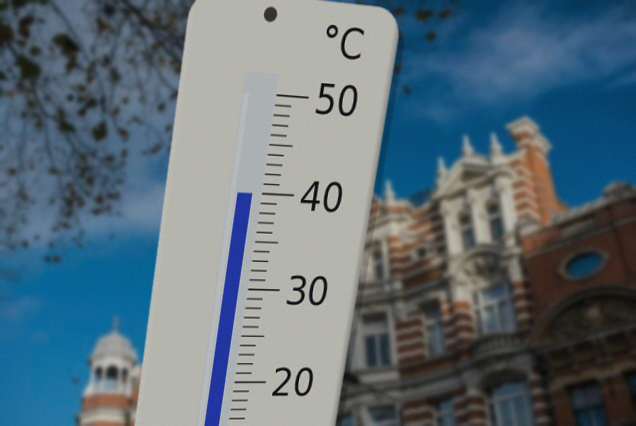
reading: {"value": 40, "unit": "°C"}
